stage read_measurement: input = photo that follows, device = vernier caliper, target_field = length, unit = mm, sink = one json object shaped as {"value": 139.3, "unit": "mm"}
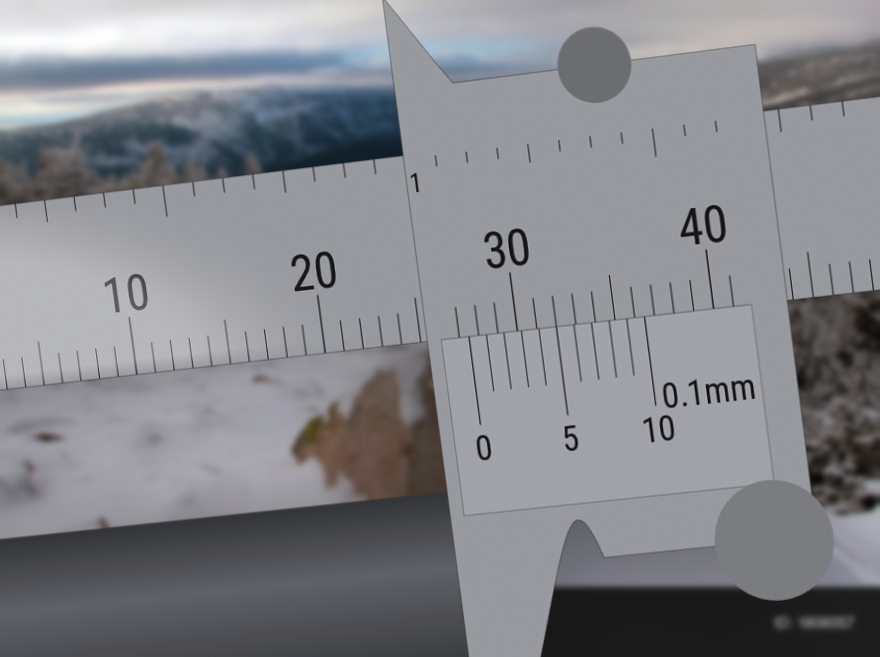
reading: {"value": 27.5, "unit": "mm"}
